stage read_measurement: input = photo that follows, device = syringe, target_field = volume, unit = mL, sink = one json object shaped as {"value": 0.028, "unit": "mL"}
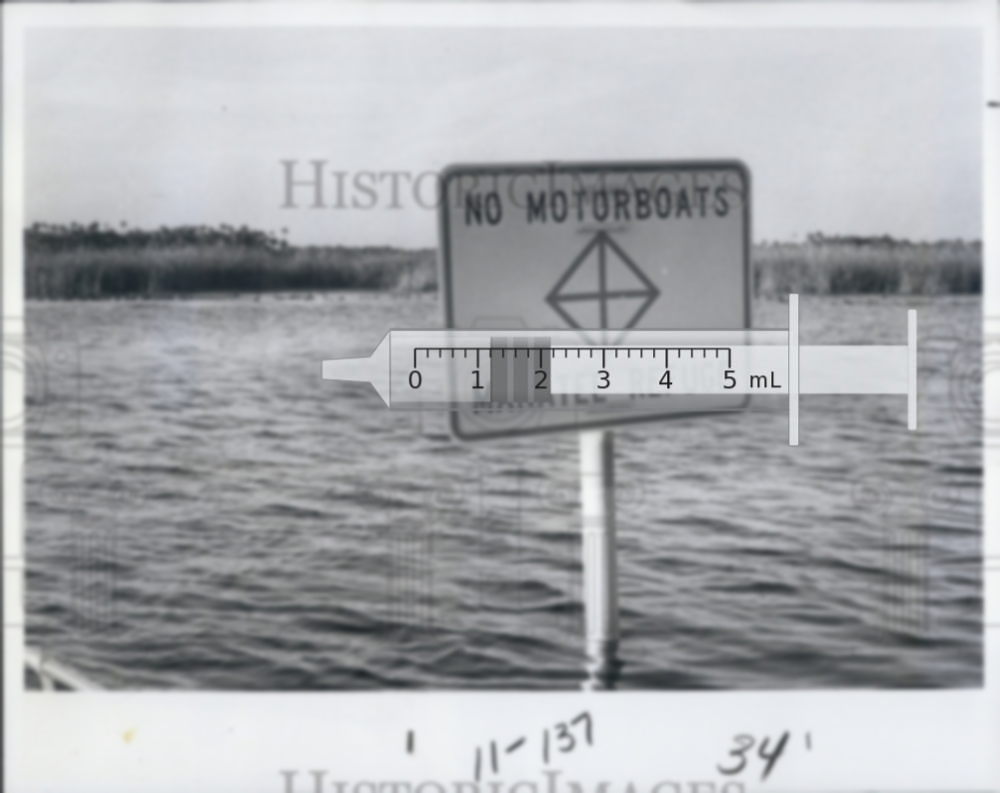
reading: {"value": 1.2, "unit": "mL"}
